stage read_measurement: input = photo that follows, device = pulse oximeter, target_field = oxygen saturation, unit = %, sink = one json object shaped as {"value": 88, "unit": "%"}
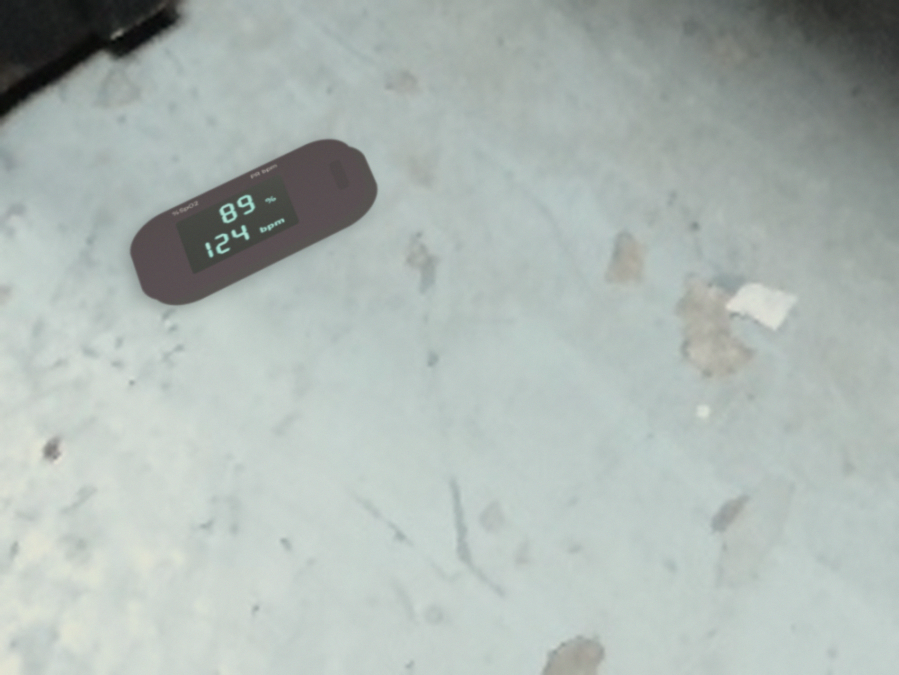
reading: {"value": 89, "unit": "%"}
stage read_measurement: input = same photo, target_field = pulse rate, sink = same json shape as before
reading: {"value": 124, "unit": "bpm"}
